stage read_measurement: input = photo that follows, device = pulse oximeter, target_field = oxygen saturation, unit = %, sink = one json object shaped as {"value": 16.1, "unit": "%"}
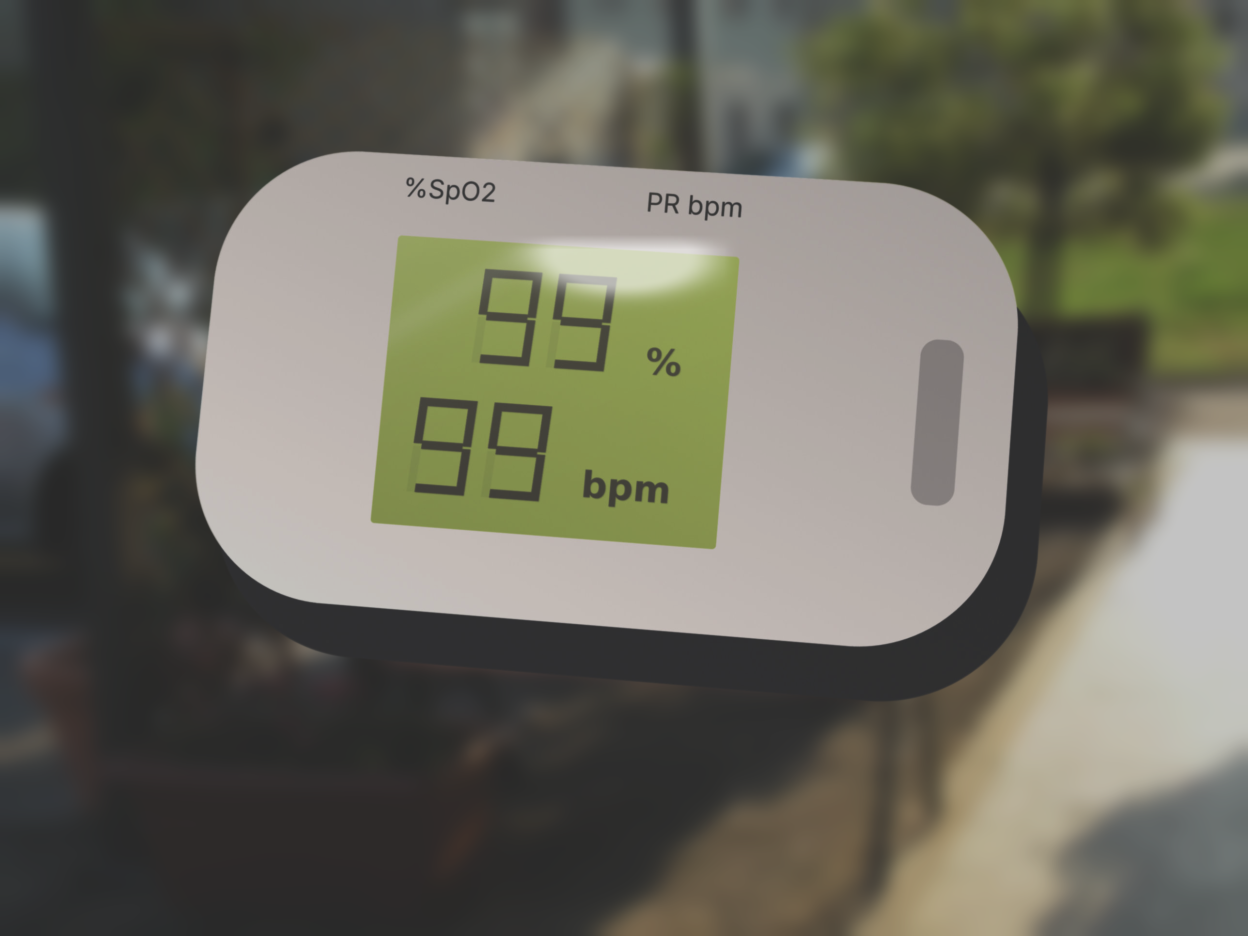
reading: {"value": 99, "unit": "%"}
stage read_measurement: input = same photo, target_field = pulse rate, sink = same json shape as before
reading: {"value": 99, "unit": "bpm"}
